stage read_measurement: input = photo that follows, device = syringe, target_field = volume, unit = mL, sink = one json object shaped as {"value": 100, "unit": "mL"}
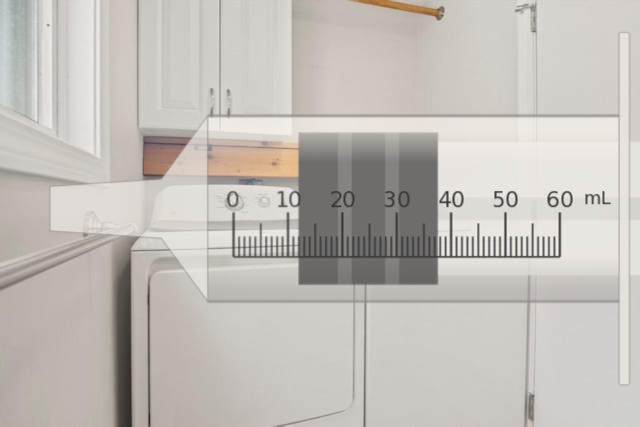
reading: {"value": 12, "unit": "mL"}
